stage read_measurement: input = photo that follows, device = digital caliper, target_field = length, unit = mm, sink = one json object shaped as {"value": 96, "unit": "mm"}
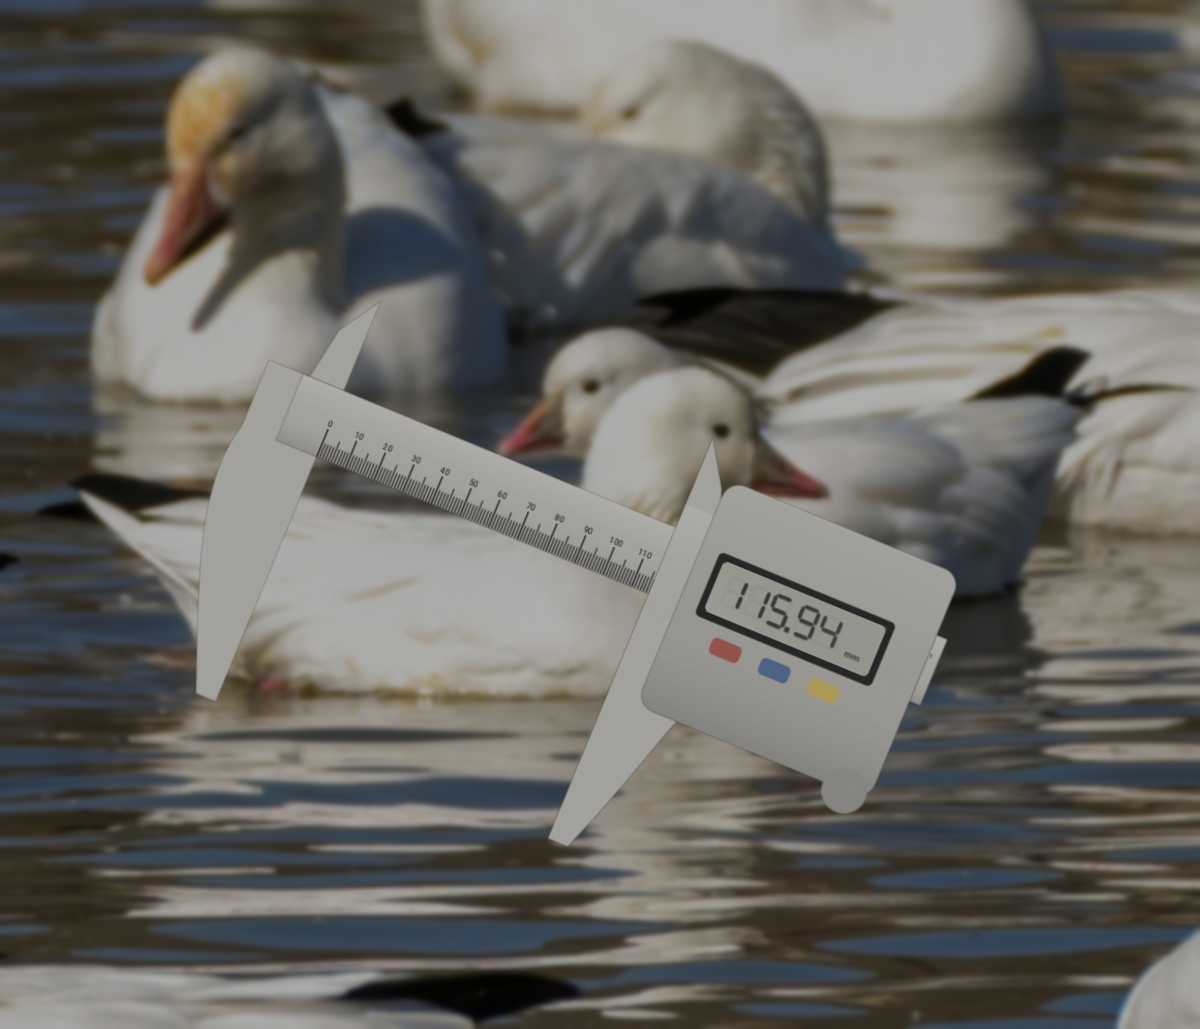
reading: {"value": 115.94, "unit": "mm"}
